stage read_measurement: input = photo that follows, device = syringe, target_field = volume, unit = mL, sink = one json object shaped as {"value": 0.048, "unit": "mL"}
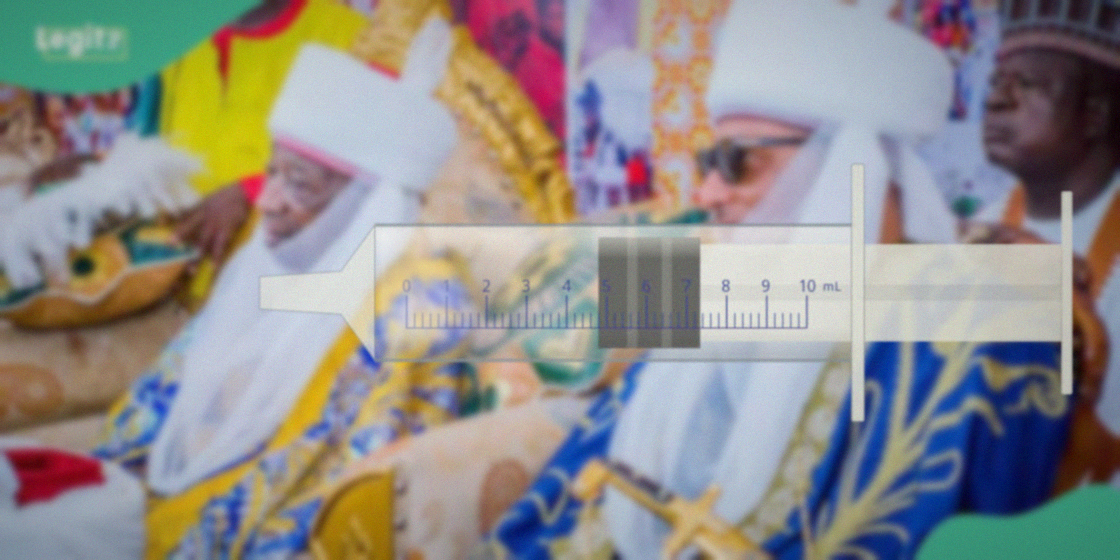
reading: {"value": 4.8, "unit": "mL"}
